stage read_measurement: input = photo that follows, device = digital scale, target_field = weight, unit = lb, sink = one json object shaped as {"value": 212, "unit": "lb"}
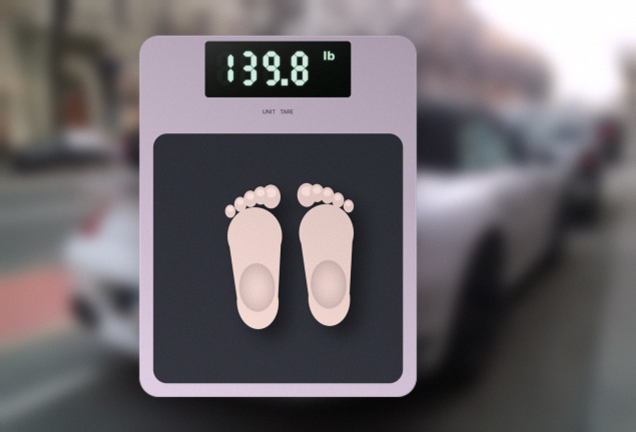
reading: {"value": 139.8, "unit": "lb"}
